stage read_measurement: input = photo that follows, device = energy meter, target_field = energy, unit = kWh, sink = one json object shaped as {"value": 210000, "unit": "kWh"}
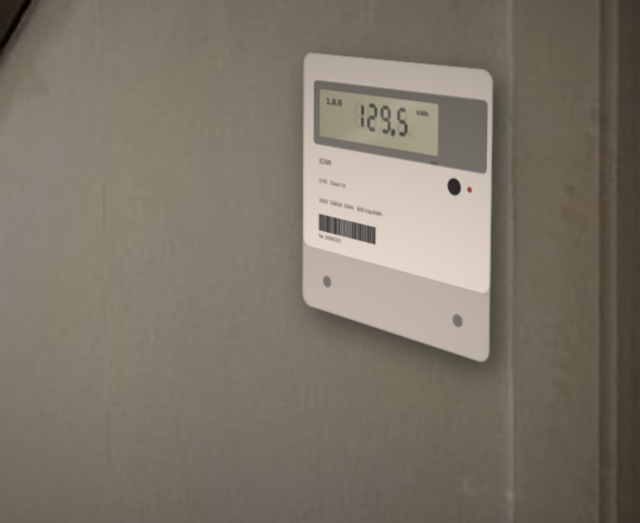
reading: {"value": 129.5, "unit": "kWh"}
